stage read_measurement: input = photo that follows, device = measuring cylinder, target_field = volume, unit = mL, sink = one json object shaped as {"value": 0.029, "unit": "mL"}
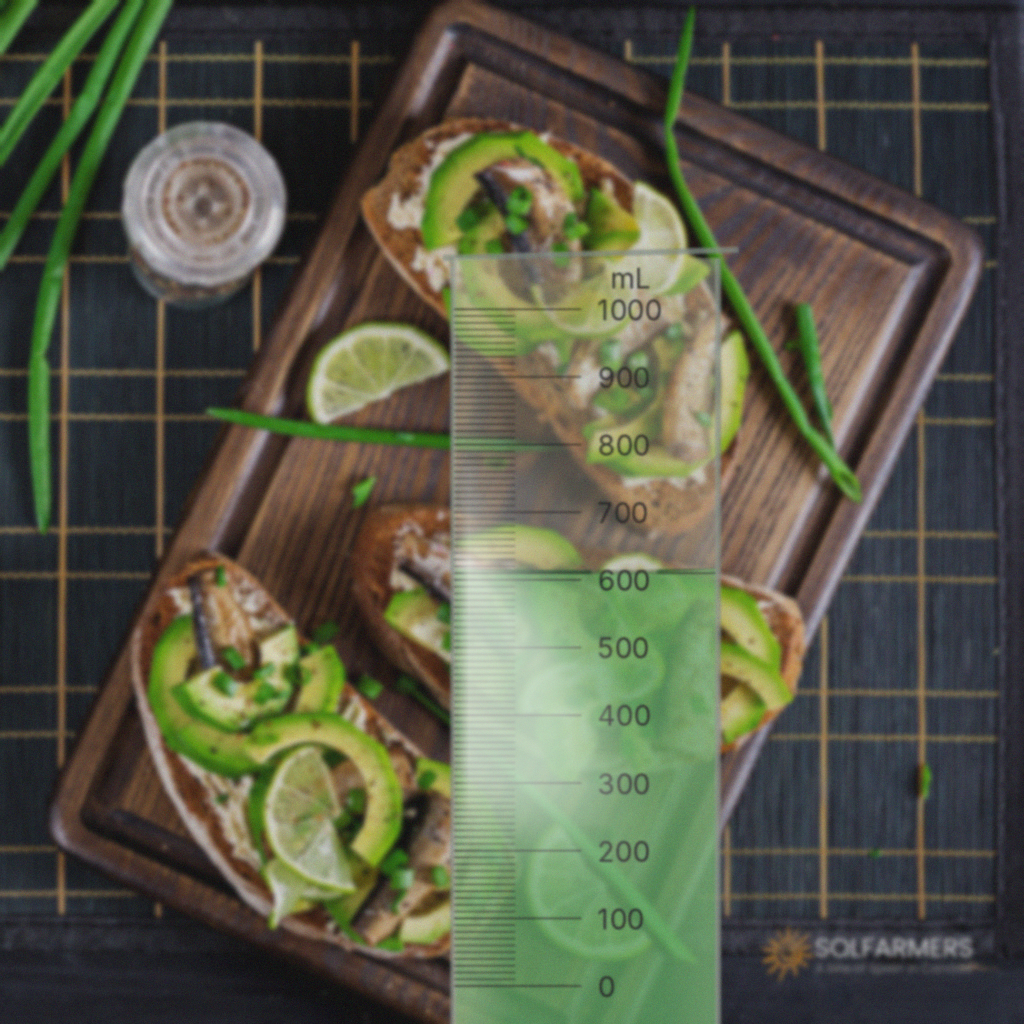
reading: {"value": 610, "unit": "mL"}
